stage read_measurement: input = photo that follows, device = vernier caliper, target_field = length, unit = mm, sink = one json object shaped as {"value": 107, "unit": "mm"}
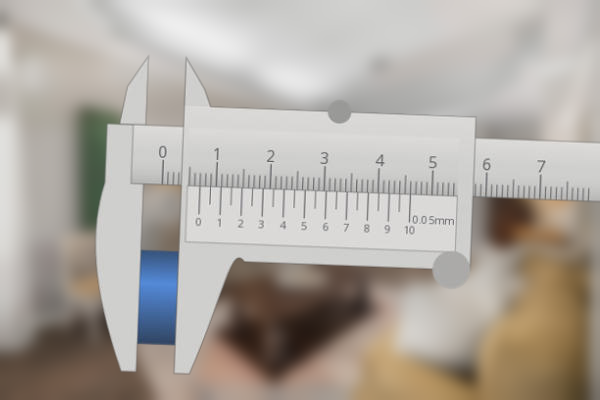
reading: {"value": 7.0, "unit": "mm"}
